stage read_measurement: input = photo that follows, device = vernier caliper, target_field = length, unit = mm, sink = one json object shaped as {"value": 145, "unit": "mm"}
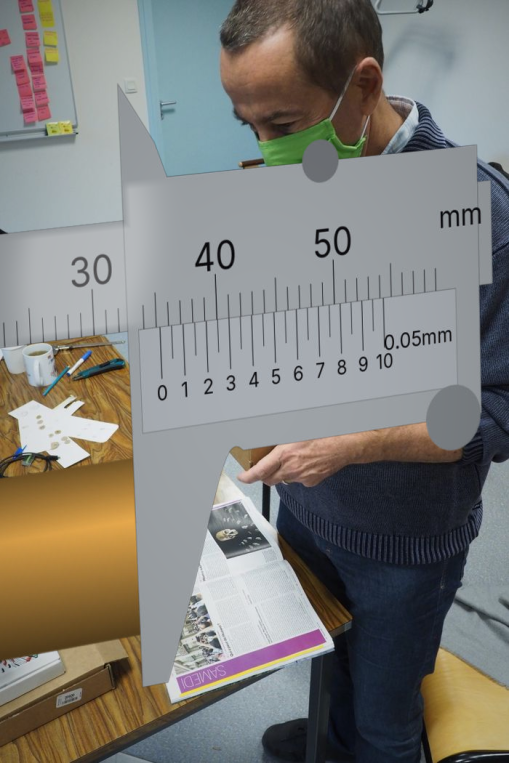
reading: {"value": 35.3, "unit": "mm"}
